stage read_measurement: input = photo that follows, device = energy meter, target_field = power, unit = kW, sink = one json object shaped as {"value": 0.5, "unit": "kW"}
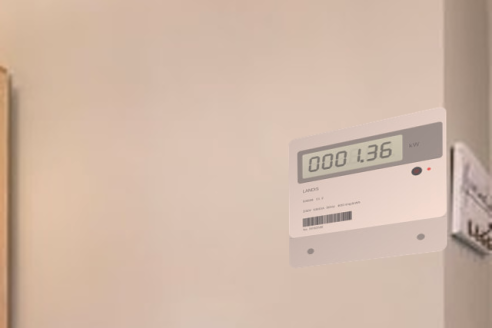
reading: {"value": 1.36, "unit": "kW"}
